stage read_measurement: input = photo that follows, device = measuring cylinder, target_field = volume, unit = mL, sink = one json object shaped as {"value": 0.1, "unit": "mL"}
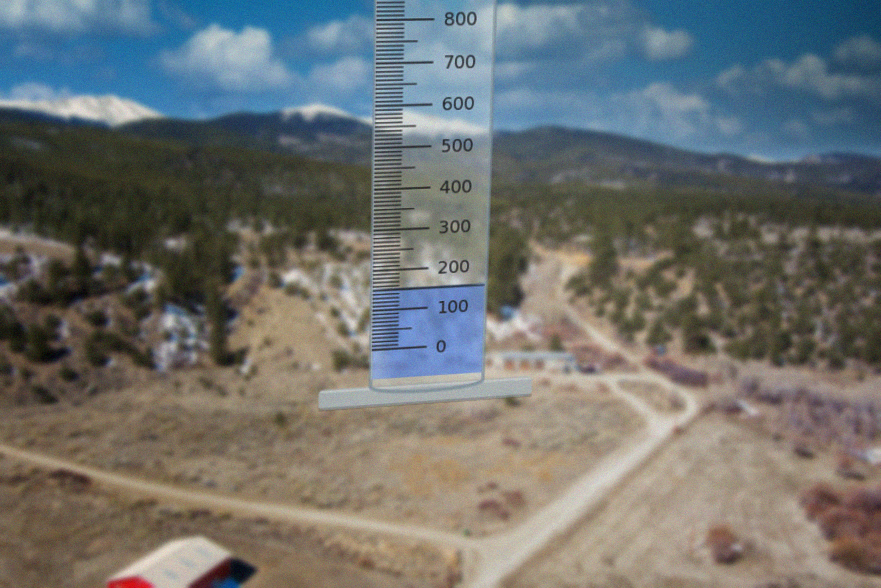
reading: {"value": 150, "unit": "mL"}
